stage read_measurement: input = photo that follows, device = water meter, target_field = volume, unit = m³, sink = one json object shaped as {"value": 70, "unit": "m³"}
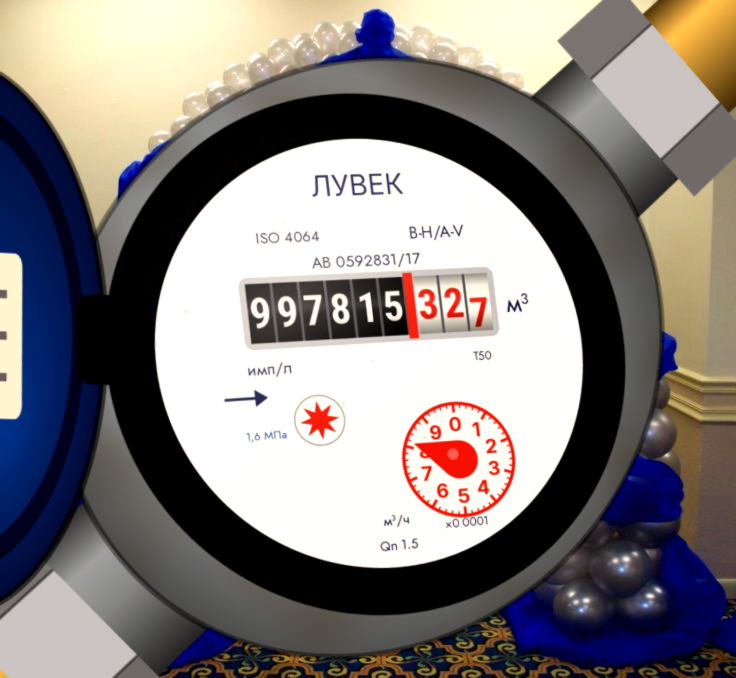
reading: {"value": 997815.3268, "unit": "m³"}
